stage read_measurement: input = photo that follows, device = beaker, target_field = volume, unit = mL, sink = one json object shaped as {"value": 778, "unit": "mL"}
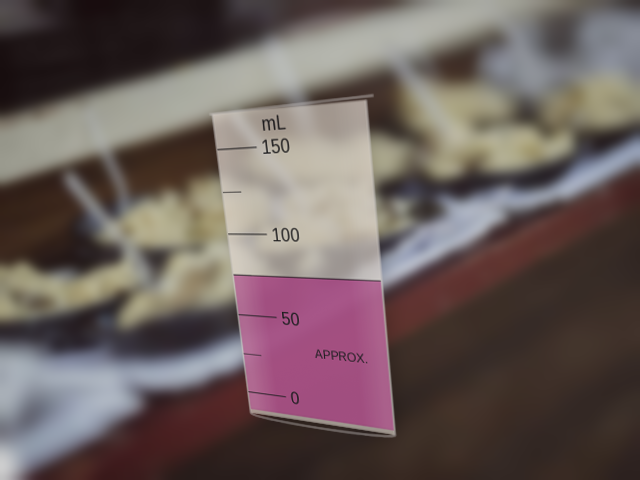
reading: {"value": 75, "unit": "mL"}
